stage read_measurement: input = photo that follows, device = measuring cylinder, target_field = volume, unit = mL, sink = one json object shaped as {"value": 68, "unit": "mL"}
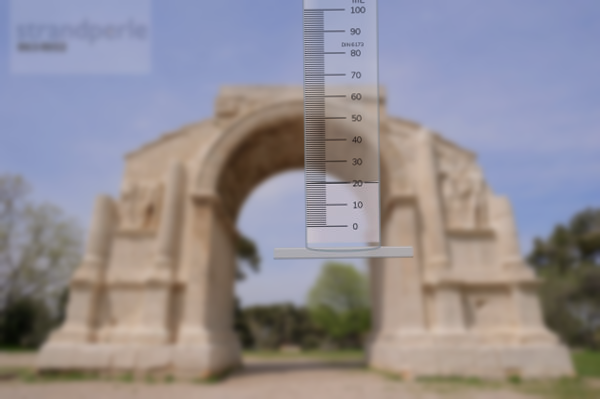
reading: {"value": 20, "unit": "mL"}
